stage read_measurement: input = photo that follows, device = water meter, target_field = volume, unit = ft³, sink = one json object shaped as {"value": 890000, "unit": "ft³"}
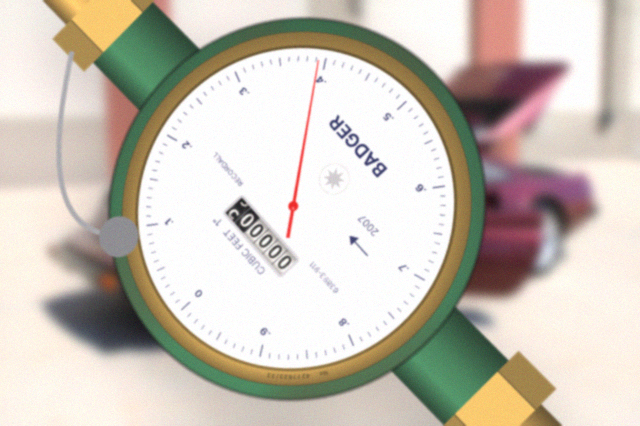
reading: {"value": 5.39, "unit": "ft³"}
